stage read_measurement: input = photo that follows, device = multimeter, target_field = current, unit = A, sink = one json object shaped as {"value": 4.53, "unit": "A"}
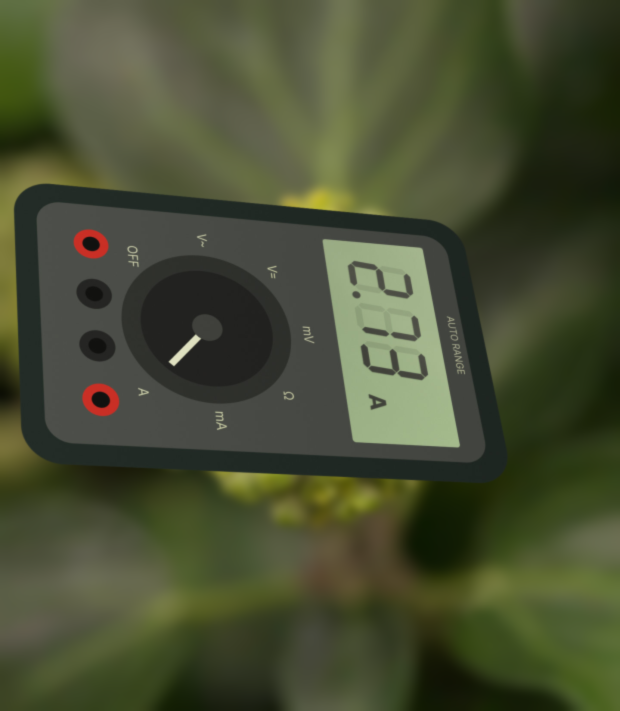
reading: {"value": 2.73, "unit": "A"}
